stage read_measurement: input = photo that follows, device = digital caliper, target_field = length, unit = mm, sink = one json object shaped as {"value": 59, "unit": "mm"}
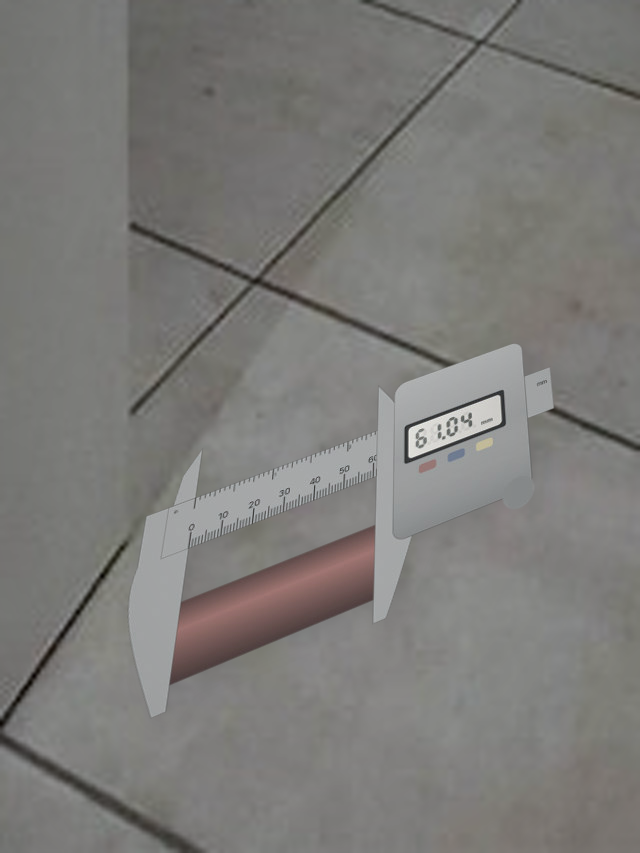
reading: {"value": 61.04, "unit": "mm"}
